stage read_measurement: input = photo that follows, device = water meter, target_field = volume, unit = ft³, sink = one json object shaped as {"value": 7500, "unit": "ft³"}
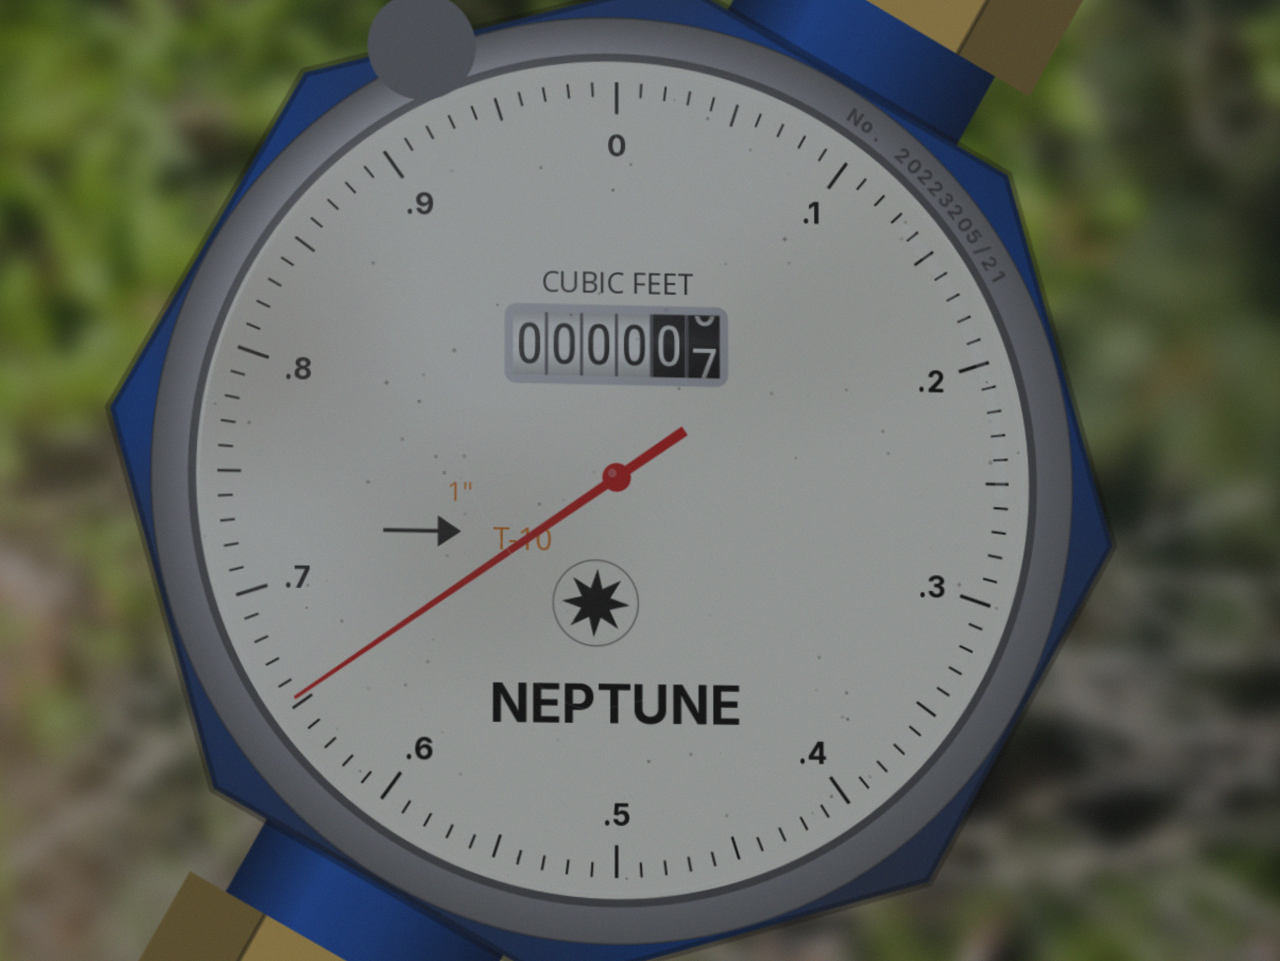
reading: {"value": 6.65, "unit": "ft³"}
